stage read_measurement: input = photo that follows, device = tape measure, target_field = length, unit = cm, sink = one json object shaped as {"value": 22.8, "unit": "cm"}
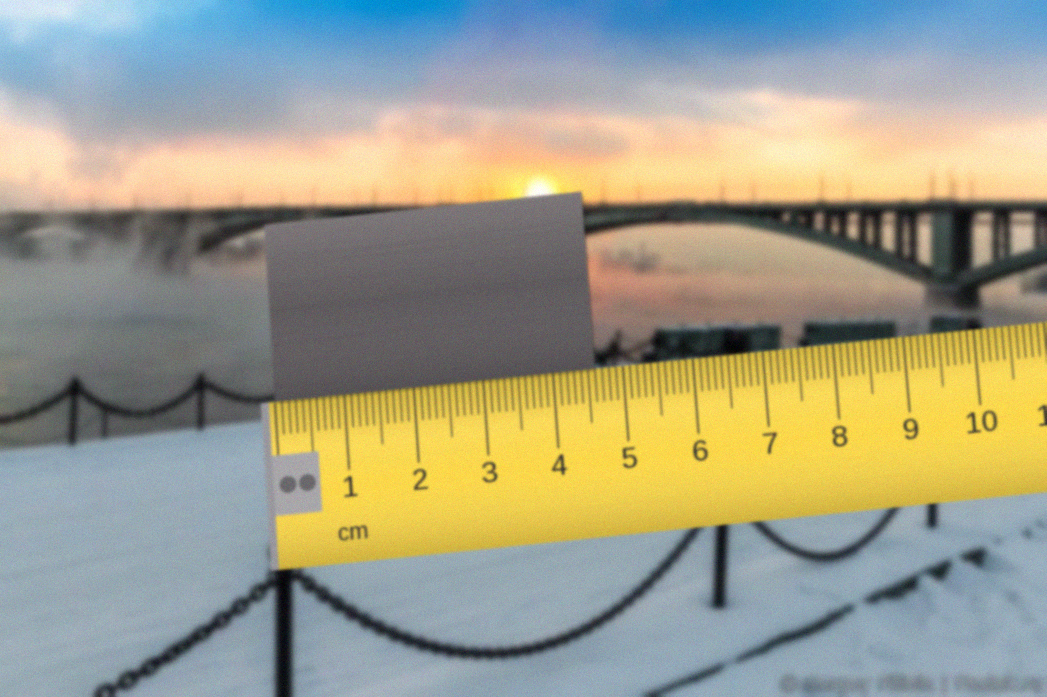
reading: {"value": 4.6, "unit": "cm"}
